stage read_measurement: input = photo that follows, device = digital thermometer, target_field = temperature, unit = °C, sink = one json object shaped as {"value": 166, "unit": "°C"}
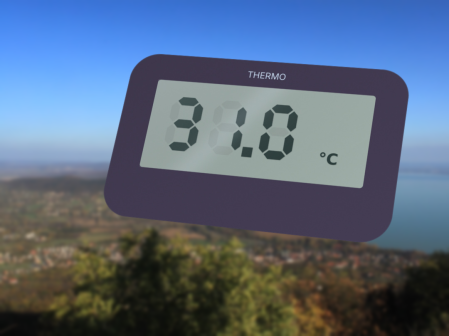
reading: {"value": 31.0, "unit": "°C"}
